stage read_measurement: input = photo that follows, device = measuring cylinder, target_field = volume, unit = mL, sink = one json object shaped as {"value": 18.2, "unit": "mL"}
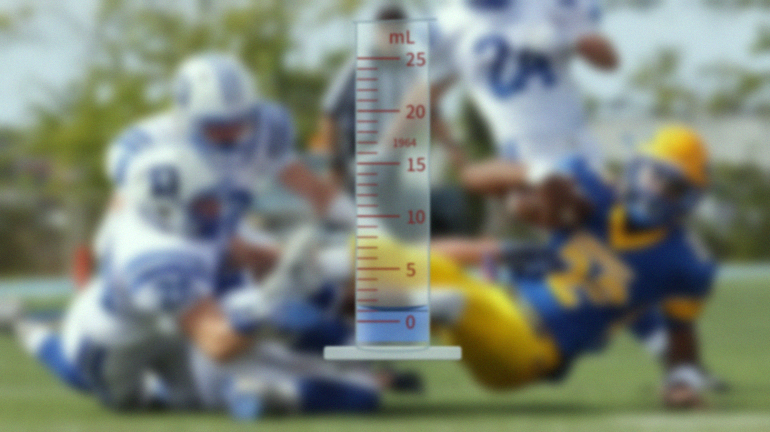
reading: {"value": 1, "unit": "mL"}
